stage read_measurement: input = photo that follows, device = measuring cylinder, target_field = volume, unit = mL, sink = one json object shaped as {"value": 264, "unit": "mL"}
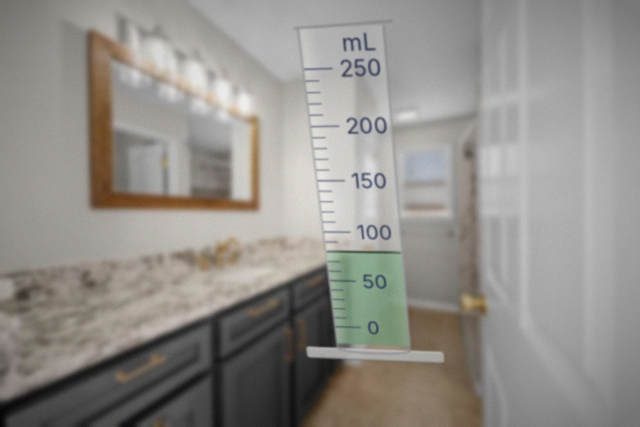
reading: {"value": 80, "unit": "mL"}
